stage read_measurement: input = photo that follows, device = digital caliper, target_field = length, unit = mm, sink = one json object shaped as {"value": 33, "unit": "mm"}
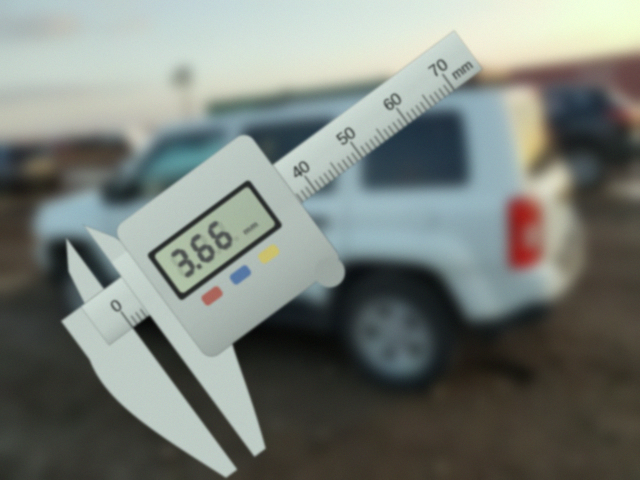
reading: {"value": 3.66, "unit": "mm"}
